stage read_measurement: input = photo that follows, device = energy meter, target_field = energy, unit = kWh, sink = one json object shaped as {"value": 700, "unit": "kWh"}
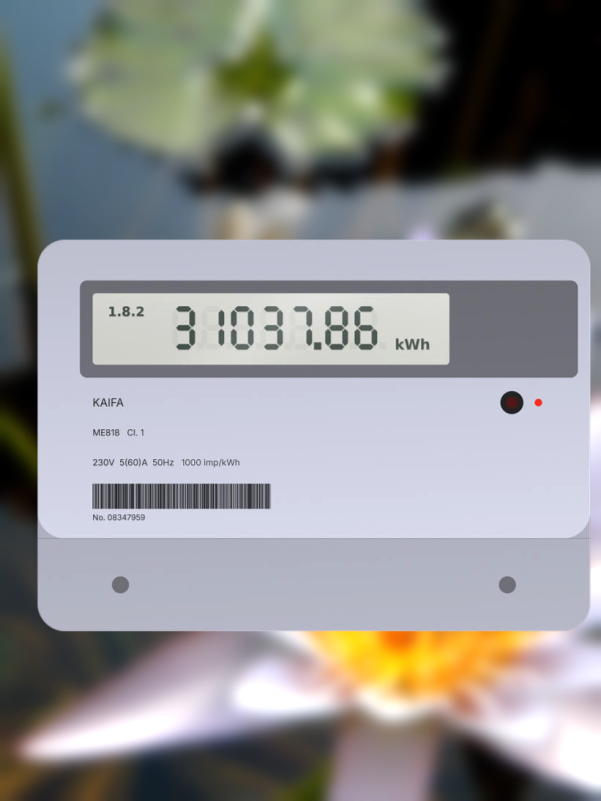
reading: {"value": 31037.86, "unit": "kWh"}
